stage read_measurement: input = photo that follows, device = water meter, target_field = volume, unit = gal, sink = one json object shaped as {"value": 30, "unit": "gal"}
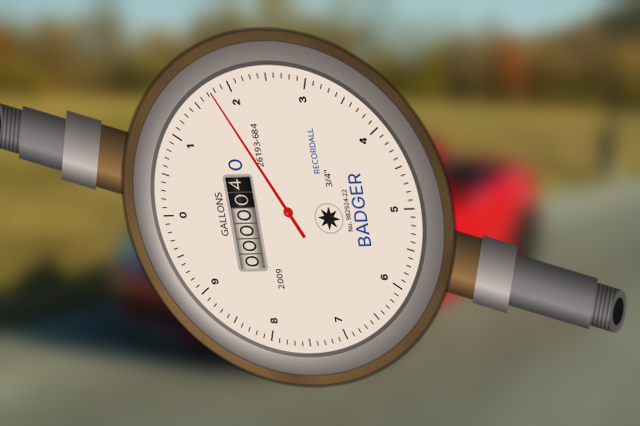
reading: {"value": 41.7, "unit": "gal"}
